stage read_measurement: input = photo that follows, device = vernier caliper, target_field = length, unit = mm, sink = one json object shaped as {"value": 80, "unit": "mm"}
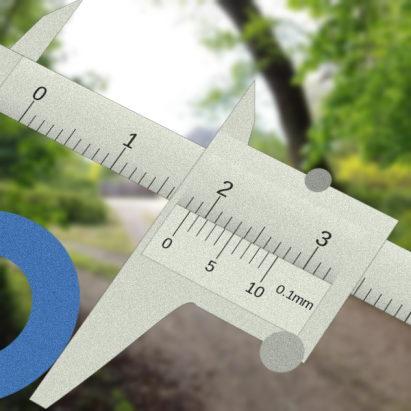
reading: {"value": 18.5, "unit": "mm"}
